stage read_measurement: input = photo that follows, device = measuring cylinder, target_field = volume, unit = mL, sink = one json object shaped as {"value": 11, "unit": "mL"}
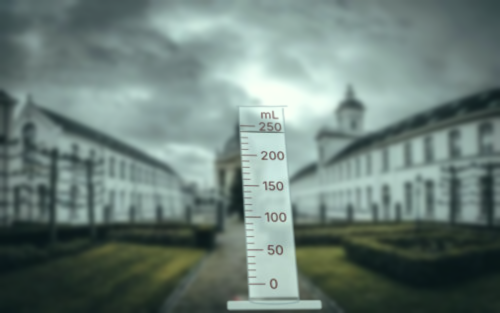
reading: {"value": 240, "unit": "mL"}
